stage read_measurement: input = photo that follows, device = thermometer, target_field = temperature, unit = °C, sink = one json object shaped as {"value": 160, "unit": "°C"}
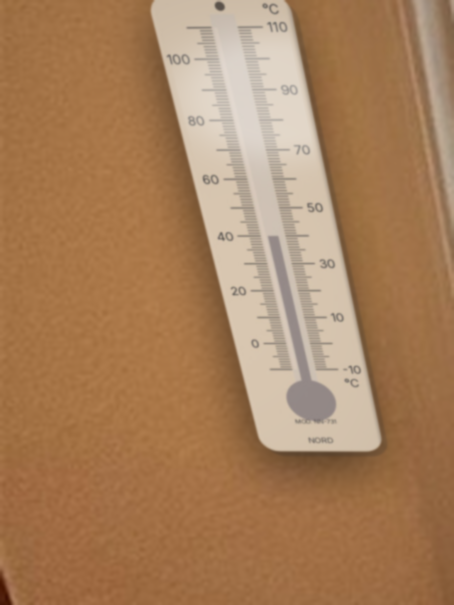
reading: {"value": 40, "unit": "°C"}
